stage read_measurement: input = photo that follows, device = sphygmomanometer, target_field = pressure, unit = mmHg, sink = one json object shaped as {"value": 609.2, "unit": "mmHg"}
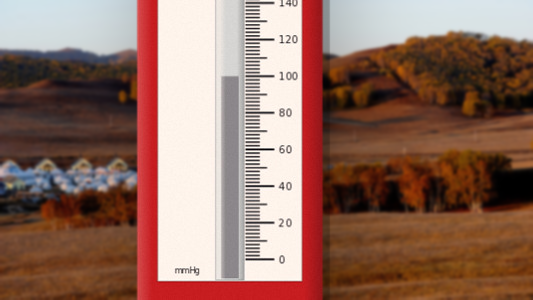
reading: {"value": 100, "unit": "mmHg"}
